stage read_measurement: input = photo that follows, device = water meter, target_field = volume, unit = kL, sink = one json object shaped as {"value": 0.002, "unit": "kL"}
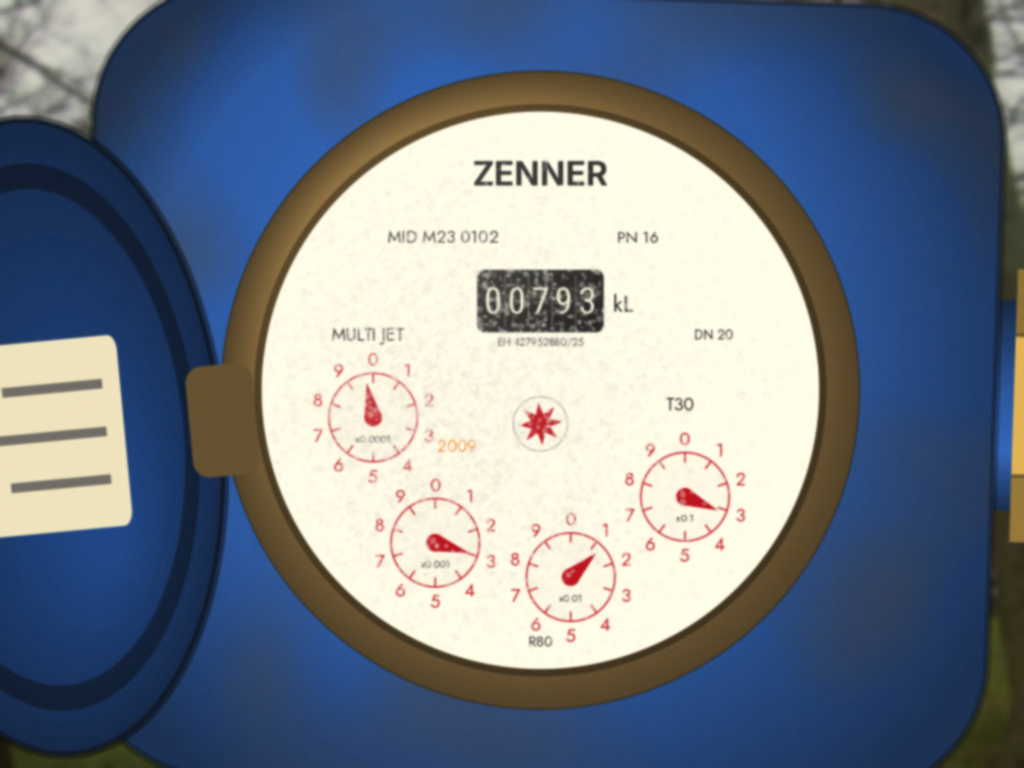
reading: {"value": 793.3129, "unit": "kL"}
